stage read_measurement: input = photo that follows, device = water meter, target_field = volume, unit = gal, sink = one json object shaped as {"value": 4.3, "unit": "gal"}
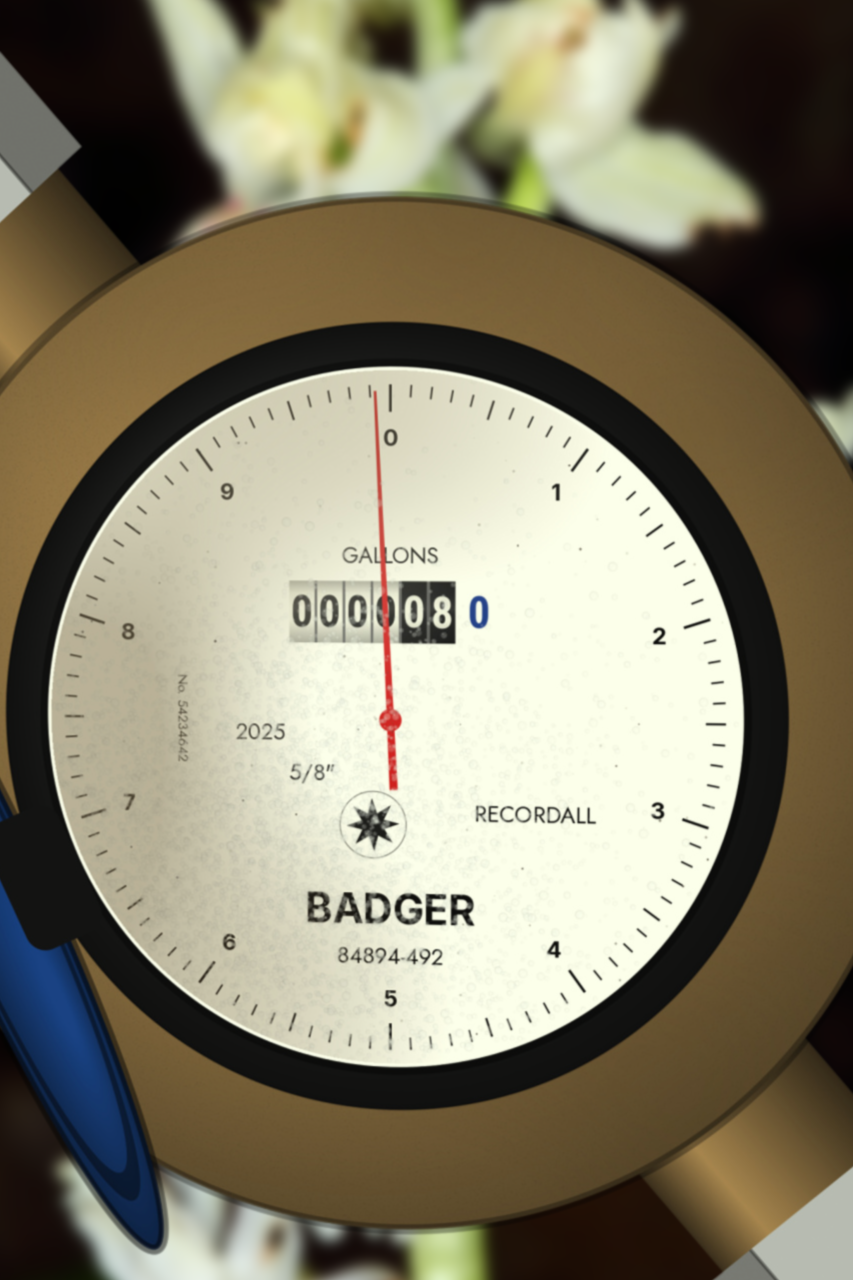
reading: {"value": 79.9, "unit": "gal"}
